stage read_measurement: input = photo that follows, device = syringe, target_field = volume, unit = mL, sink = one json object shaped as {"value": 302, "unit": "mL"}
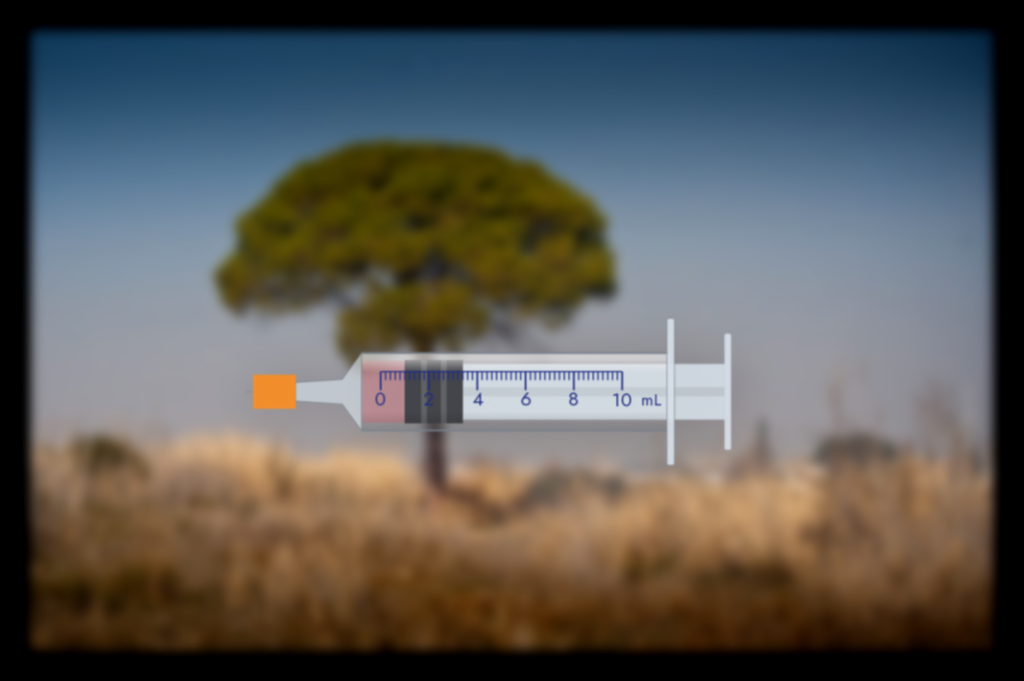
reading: {"value": 1, "unit": "mL"}
